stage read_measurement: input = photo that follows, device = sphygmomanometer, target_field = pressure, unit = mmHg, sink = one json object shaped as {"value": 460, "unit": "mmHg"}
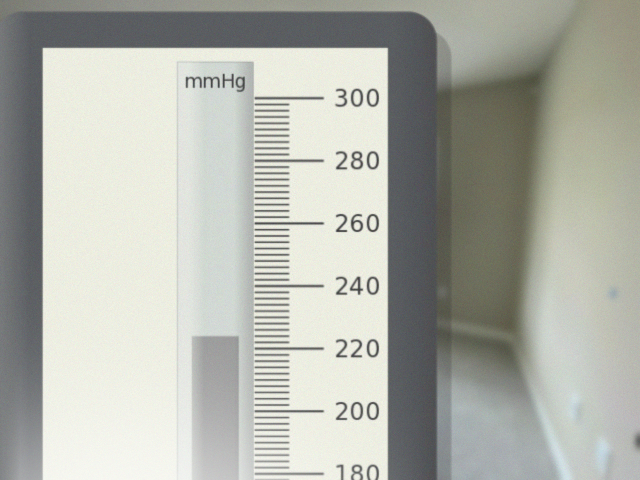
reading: {"value": 224, "unit": "mmHg"}
